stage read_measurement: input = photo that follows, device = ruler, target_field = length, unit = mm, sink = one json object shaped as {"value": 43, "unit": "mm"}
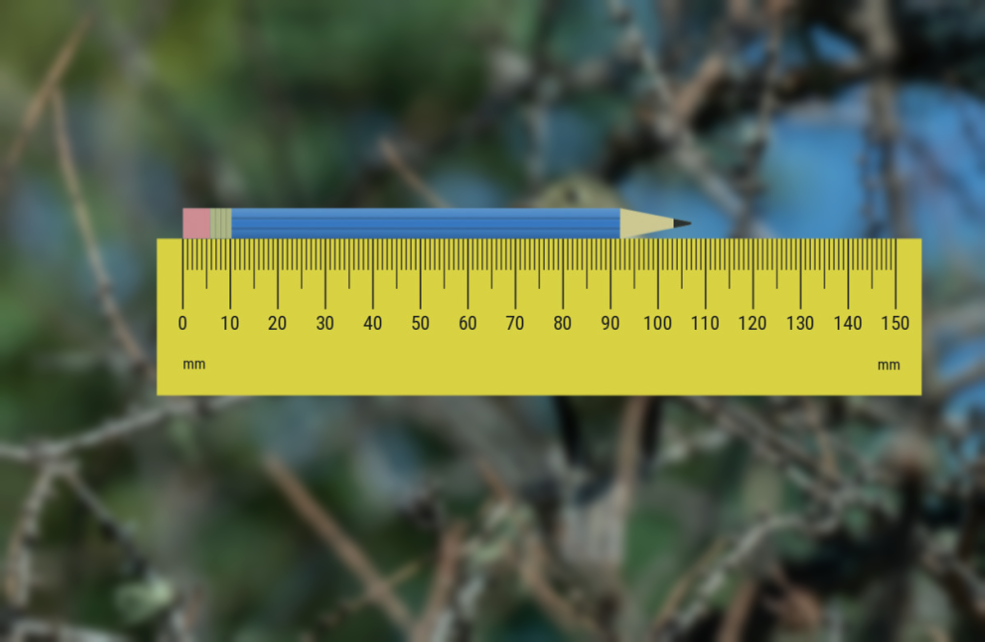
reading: {"value": 107, "unit": "mm"}
